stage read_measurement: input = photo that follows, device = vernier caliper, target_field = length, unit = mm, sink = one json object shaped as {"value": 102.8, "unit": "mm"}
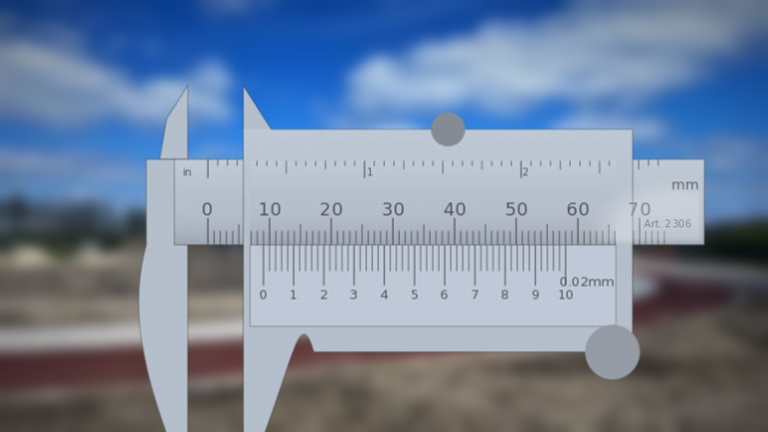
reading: {"value": 9.0, "unit": "mm"}
